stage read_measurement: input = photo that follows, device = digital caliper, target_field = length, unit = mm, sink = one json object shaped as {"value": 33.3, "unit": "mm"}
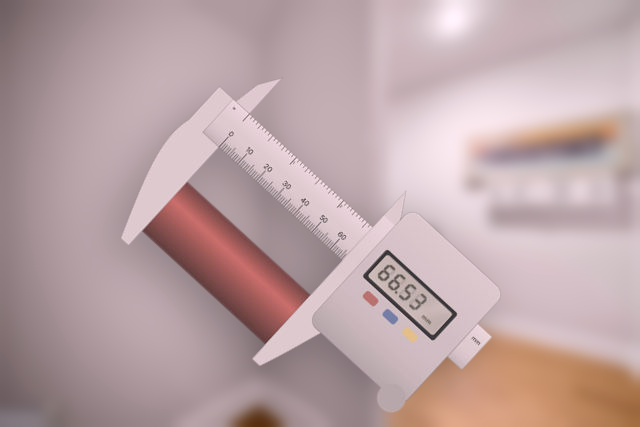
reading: {"value": 66.53, "unit": "mm"}
